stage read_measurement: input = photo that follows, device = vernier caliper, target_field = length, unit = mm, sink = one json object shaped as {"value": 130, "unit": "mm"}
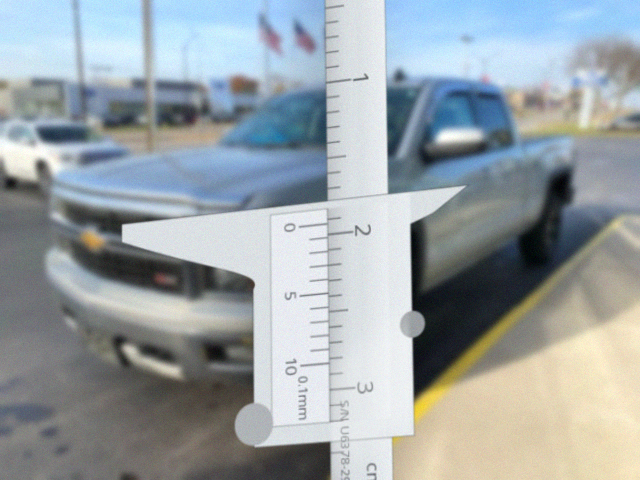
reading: {"value": 19.3, "unit": "mm"}
